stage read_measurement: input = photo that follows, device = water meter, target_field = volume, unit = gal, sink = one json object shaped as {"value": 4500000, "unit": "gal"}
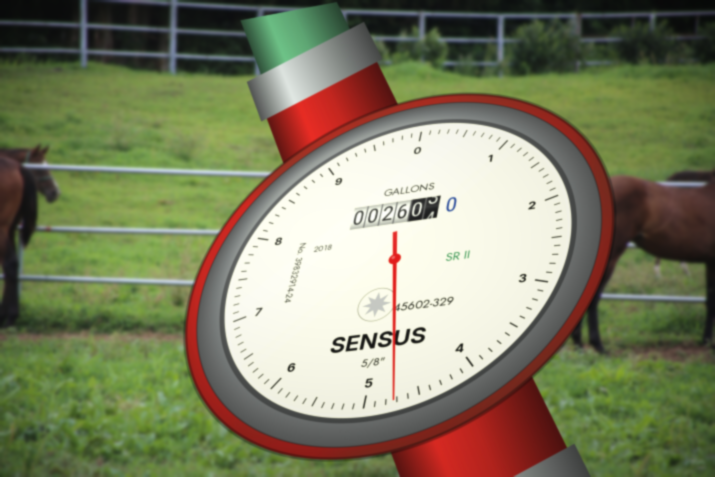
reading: {"value": 26034.7, "unit": "gal"}
